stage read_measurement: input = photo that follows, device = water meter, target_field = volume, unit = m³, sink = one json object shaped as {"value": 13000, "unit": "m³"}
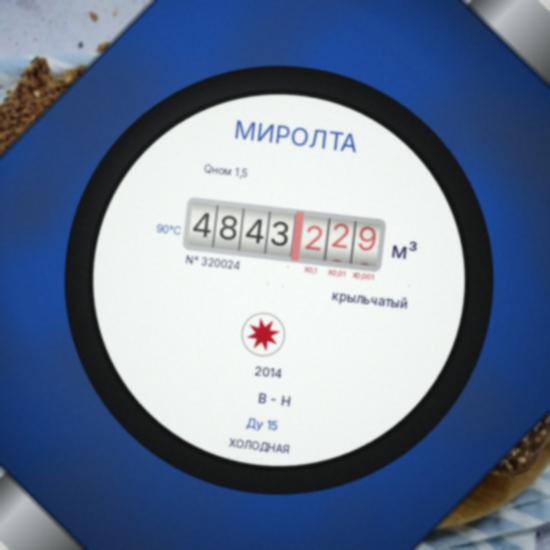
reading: {"value": 4843.229, "unit": "m³"}
